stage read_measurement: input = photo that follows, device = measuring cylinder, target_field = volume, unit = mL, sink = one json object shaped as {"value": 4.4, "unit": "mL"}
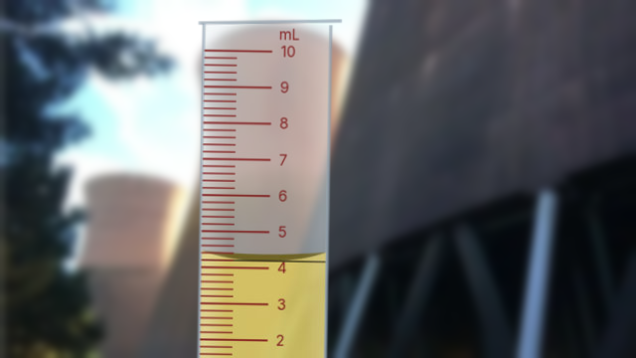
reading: {"value": 4.2, "unit": "mL"}
